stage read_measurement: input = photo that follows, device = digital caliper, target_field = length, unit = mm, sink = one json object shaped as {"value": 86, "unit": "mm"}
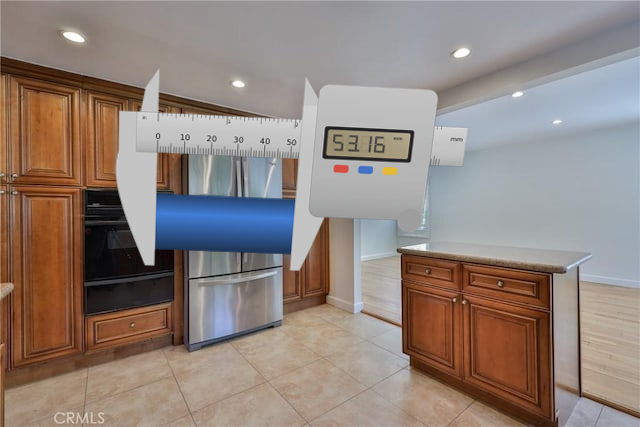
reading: {"value": 53.16, "unit": "mm"}
